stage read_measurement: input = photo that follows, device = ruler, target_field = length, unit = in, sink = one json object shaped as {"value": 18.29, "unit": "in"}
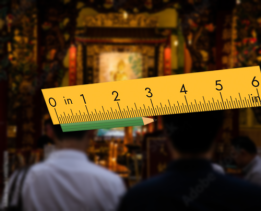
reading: {"value": 3, "unit": "in"}
